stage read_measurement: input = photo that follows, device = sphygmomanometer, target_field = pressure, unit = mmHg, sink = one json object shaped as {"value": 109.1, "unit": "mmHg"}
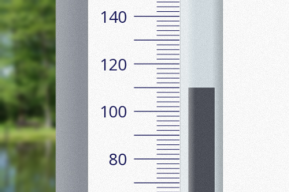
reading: {"value": 110, "unit": "mmHg"}
